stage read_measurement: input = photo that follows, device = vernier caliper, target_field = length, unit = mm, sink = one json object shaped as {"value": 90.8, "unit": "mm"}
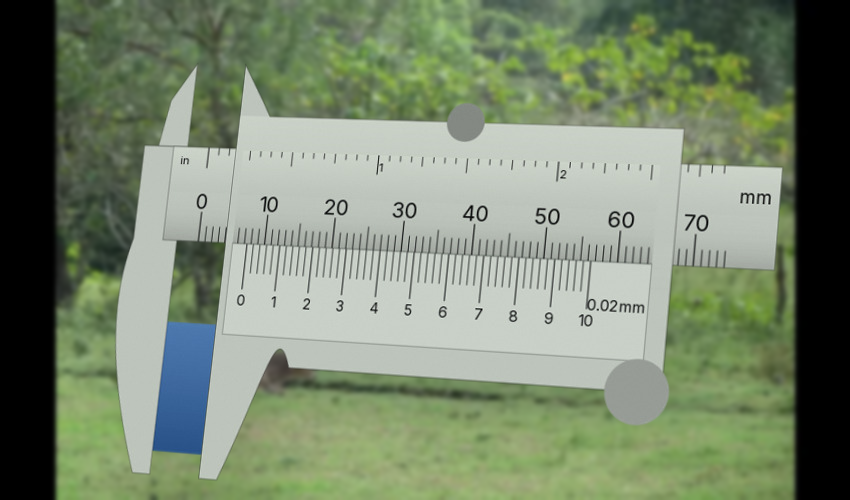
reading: {"value": 7.4, "unit": "mm"}
